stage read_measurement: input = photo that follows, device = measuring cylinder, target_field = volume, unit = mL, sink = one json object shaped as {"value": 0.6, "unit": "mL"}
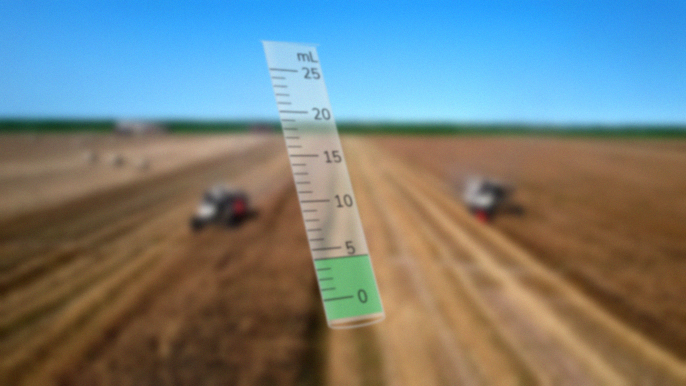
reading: {"value": 4, "unit": "mL"}
